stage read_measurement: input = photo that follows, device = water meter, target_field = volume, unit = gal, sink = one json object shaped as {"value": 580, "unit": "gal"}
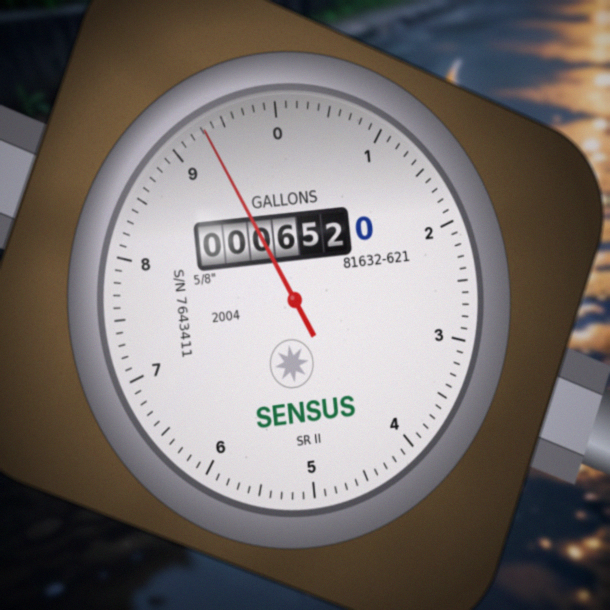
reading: {"value": 6519.3, "unit": "gal"}
